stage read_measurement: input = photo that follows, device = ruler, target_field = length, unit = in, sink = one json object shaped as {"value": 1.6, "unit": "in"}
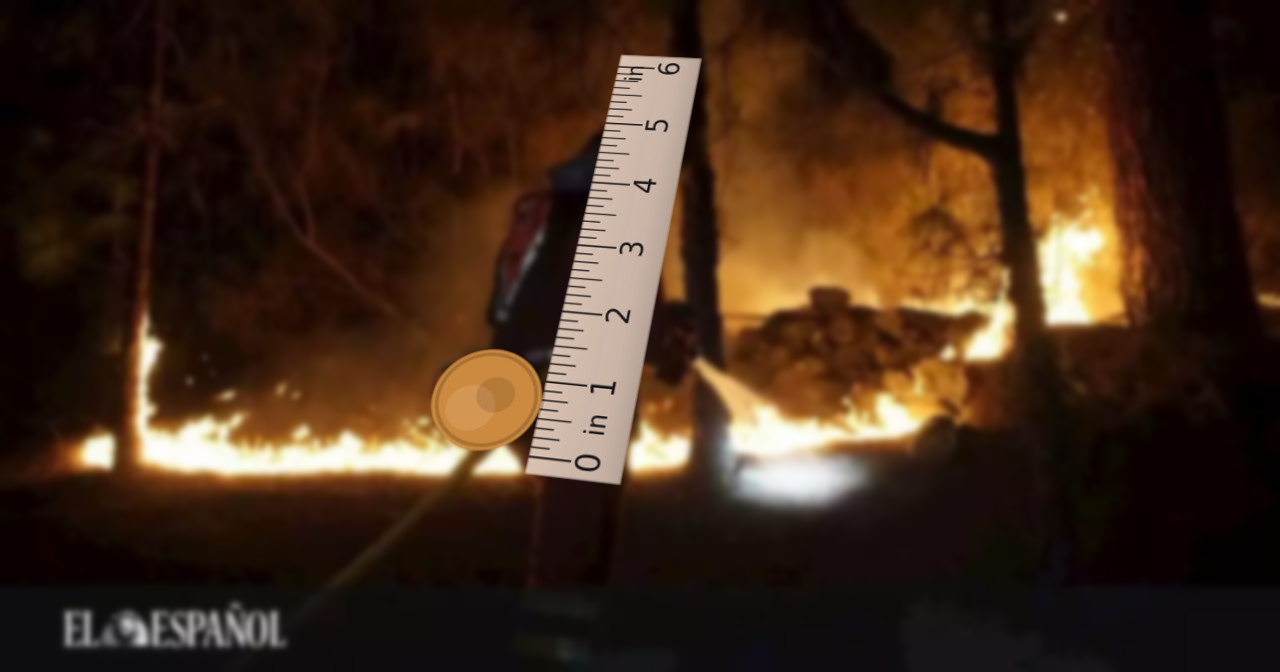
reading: {"value": 1.375, "unit": "in"}
